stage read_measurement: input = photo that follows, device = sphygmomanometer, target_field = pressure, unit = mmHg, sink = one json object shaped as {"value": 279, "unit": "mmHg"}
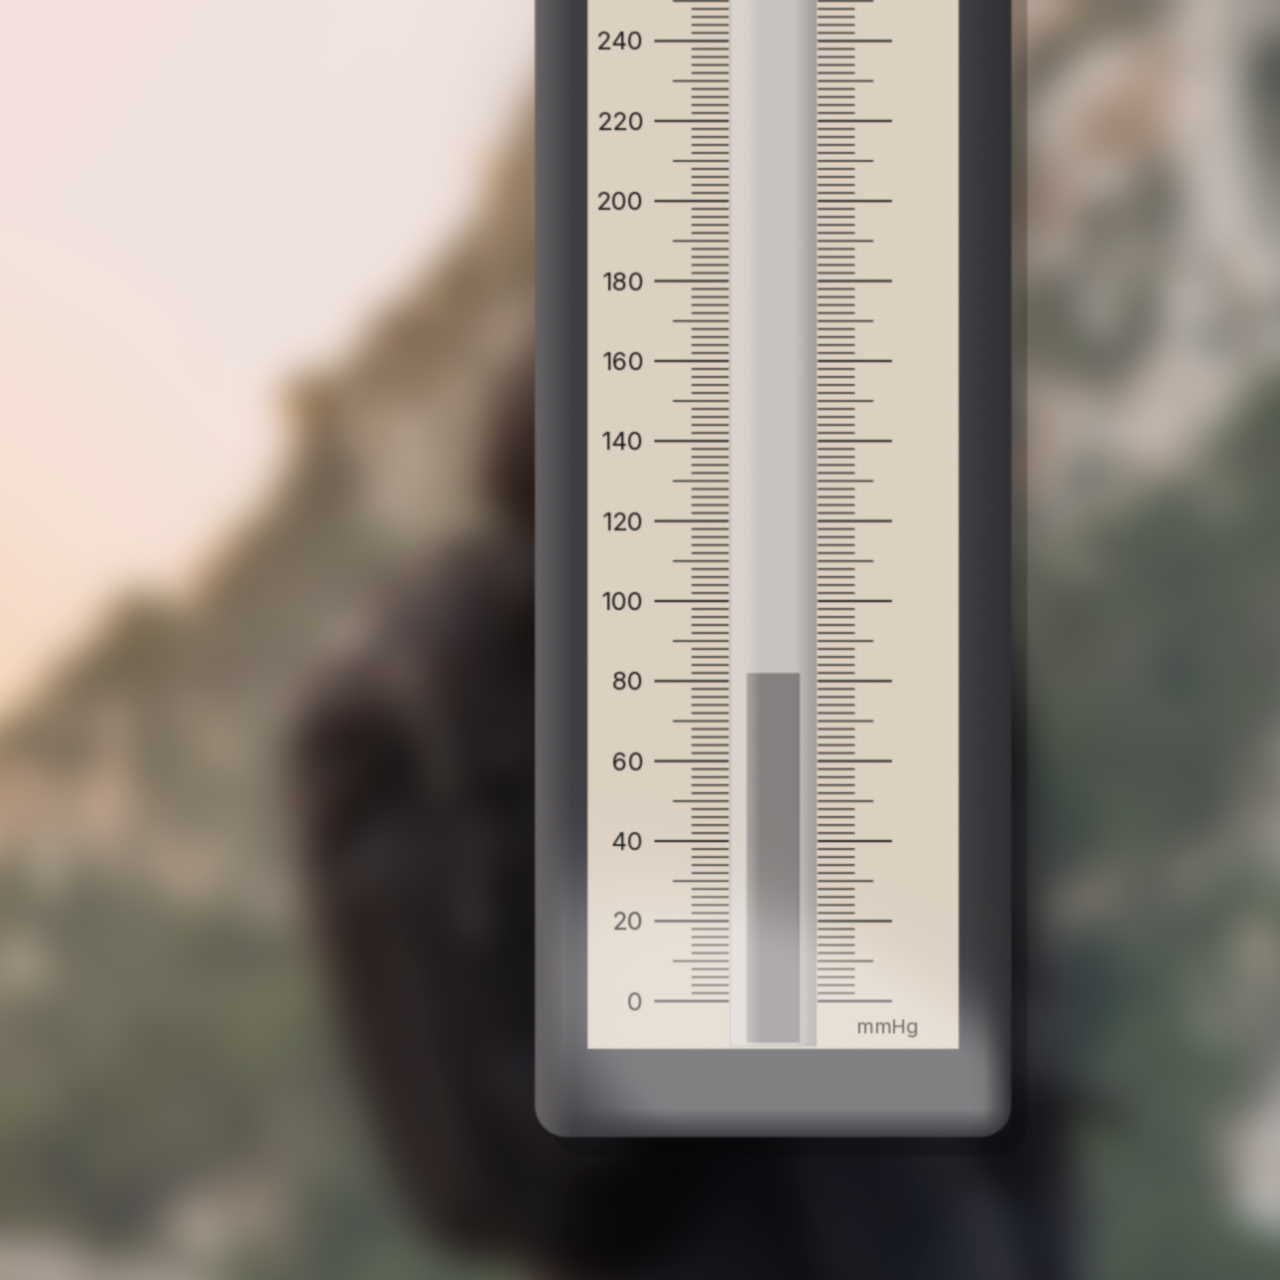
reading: {"value": 82, "unit": "mmHg"}
